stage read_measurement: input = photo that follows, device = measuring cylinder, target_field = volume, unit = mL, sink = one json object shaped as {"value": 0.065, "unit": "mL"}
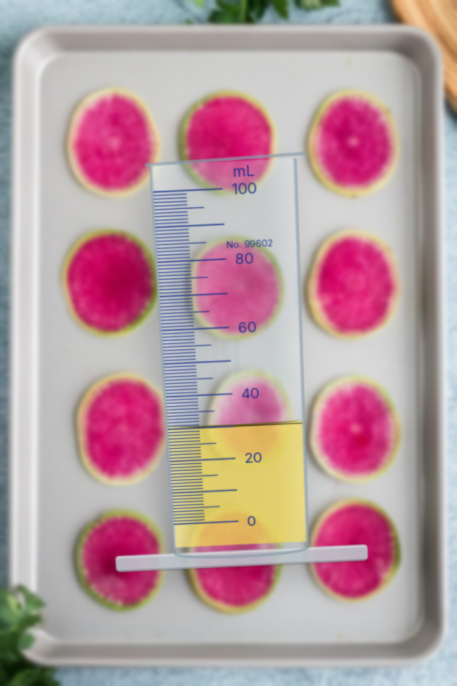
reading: {"value": 30, "unit": "mL"}
